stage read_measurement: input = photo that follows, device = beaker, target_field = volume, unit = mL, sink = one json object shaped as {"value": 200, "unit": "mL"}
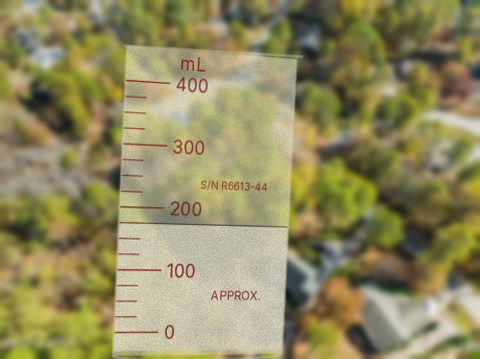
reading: {"value": 175, "unit": "mL"}
